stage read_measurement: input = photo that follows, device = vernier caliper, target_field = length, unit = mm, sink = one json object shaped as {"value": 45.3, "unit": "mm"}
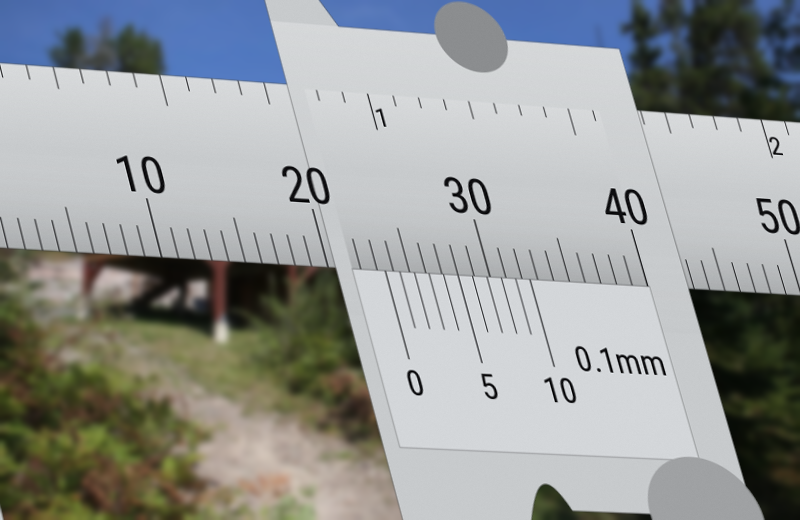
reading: {"value": 23.5, "unit": "mm"}
